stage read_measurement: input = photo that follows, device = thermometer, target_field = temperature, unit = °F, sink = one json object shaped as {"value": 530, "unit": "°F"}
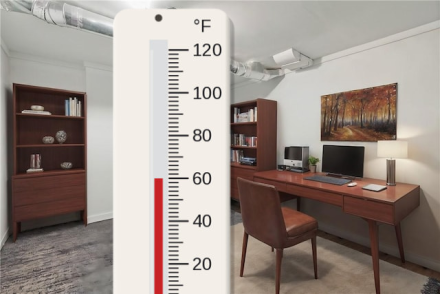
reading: {"value": 60, "unit": "°F"}
